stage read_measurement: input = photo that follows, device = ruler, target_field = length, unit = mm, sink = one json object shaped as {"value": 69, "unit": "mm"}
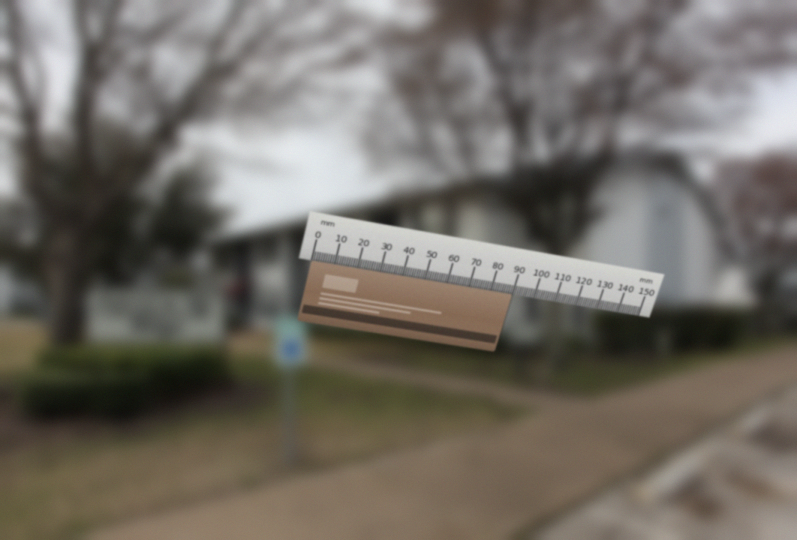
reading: {"value": 90, "unit": "mm"}
